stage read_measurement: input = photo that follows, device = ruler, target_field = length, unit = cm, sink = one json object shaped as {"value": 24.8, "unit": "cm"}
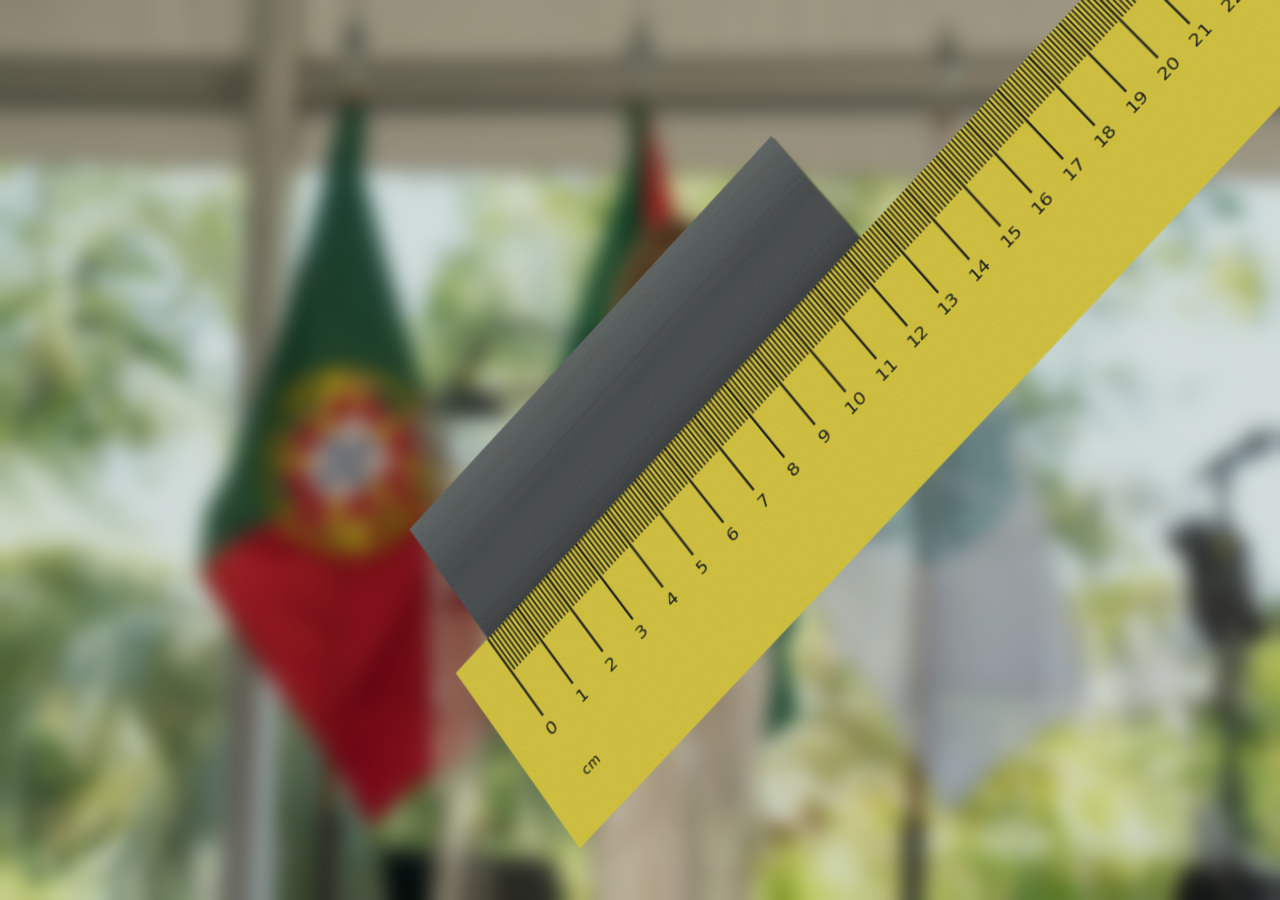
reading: {"value": 12.5, "unit": "cm"}
